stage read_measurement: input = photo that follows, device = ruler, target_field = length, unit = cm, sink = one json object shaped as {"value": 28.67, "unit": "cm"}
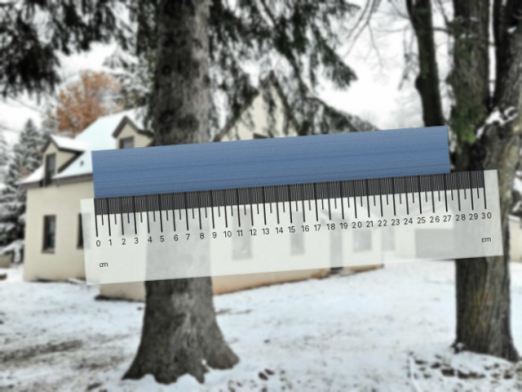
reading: {"value": 27.5, "unit": "cm"}
